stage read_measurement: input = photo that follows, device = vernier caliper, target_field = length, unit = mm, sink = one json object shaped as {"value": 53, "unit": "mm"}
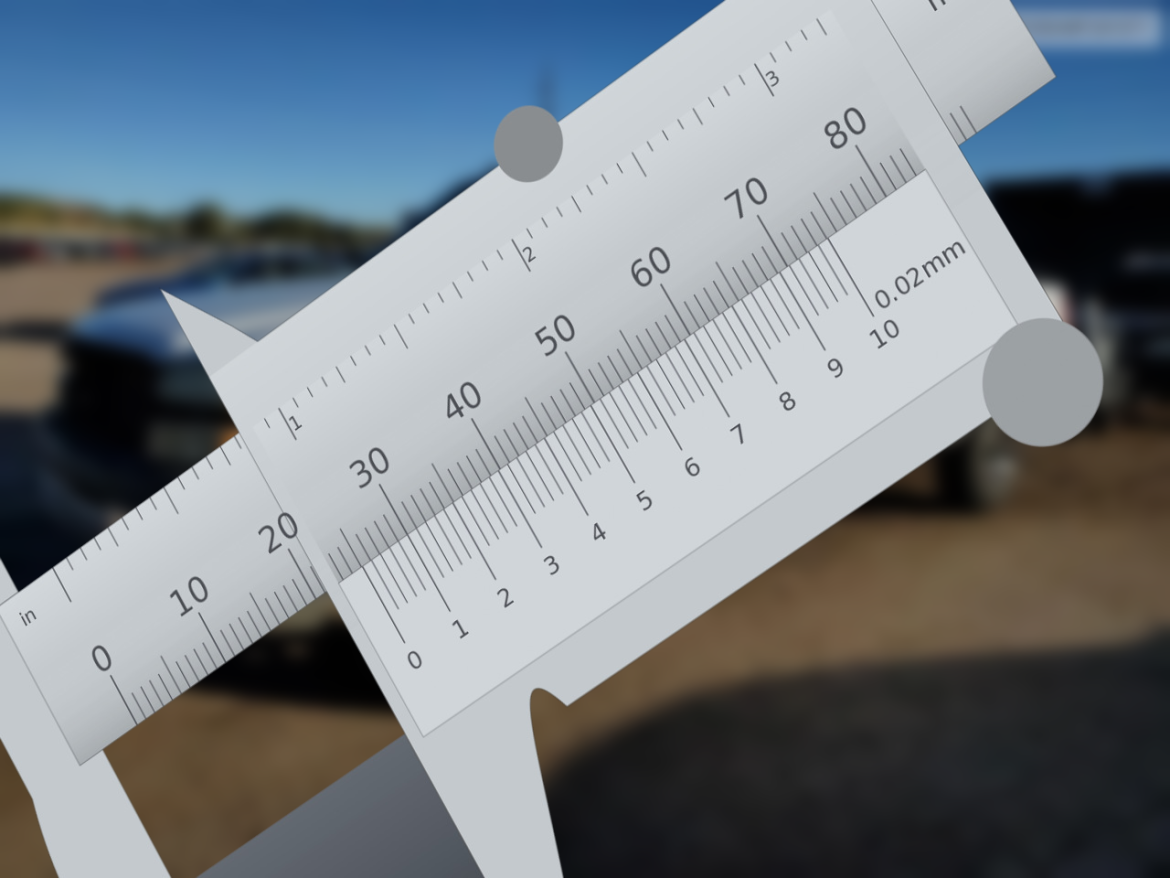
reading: {"value": 25.1, "unit": "mm"}
